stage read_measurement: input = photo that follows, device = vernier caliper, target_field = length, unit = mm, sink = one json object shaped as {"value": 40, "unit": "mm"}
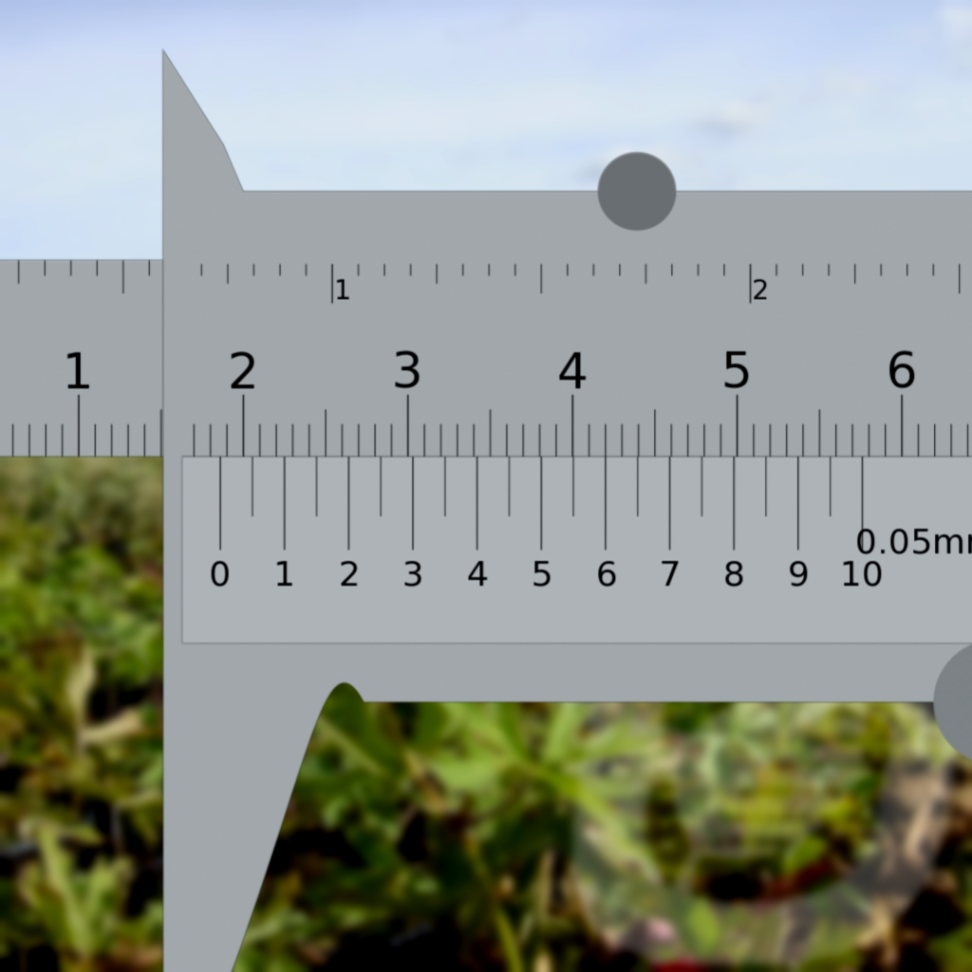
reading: {"value": 18.6, "unit": "mm"}
